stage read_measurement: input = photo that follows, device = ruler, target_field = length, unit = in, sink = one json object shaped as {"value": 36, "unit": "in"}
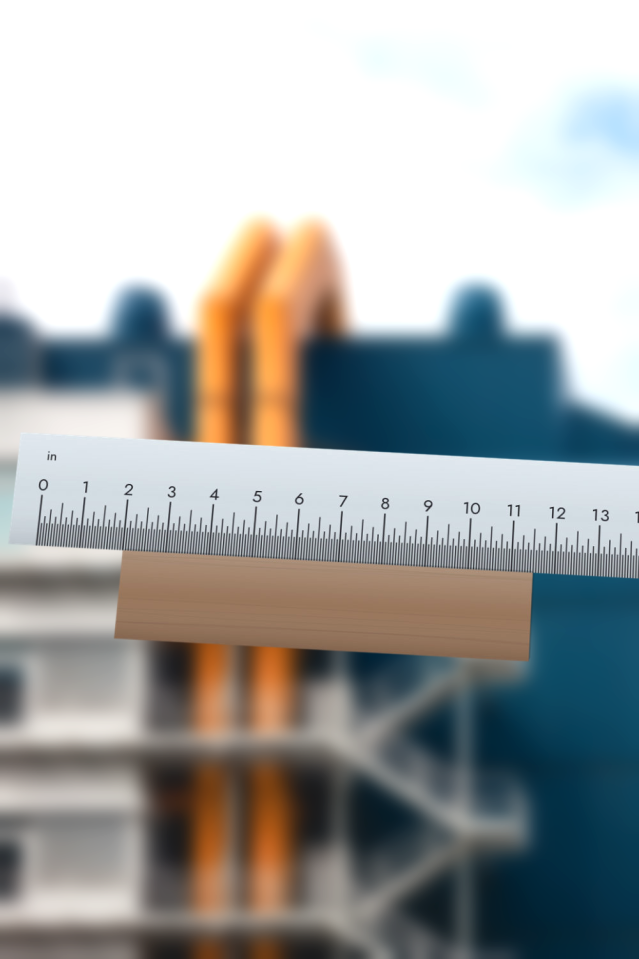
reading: {"value": 9.5, "unit": "in"}
